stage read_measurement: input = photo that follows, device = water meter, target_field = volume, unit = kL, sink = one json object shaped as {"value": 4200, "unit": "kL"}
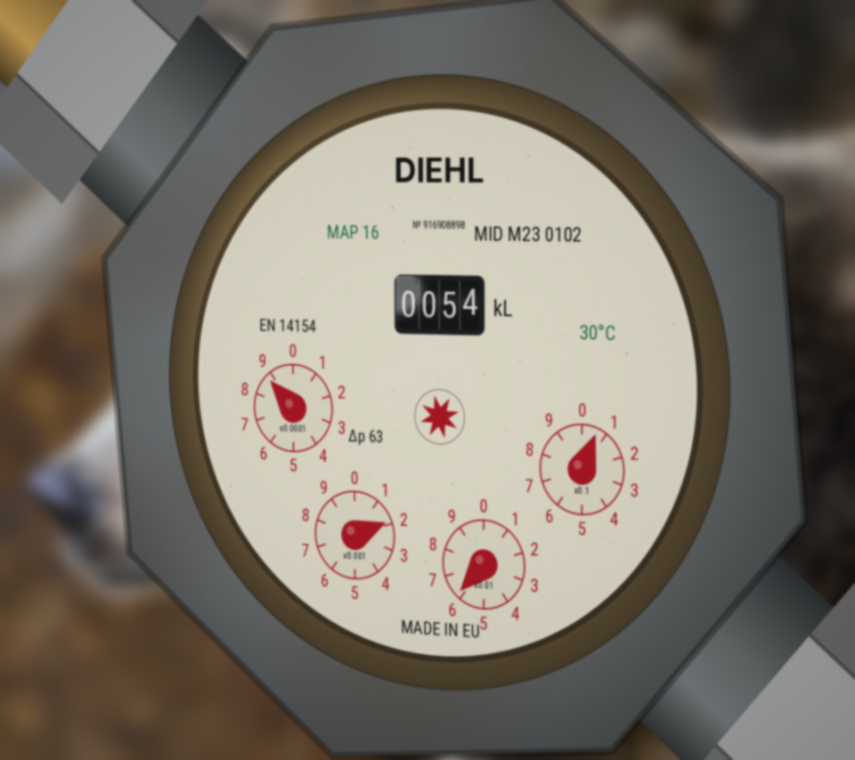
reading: {"value": 54.0618, "unit": "kL"}
